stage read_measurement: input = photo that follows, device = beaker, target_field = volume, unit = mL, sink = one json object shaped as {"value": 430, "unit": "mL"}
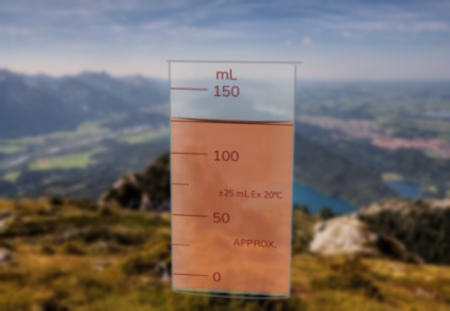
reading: {"value": 125, "unit": "mL"}
